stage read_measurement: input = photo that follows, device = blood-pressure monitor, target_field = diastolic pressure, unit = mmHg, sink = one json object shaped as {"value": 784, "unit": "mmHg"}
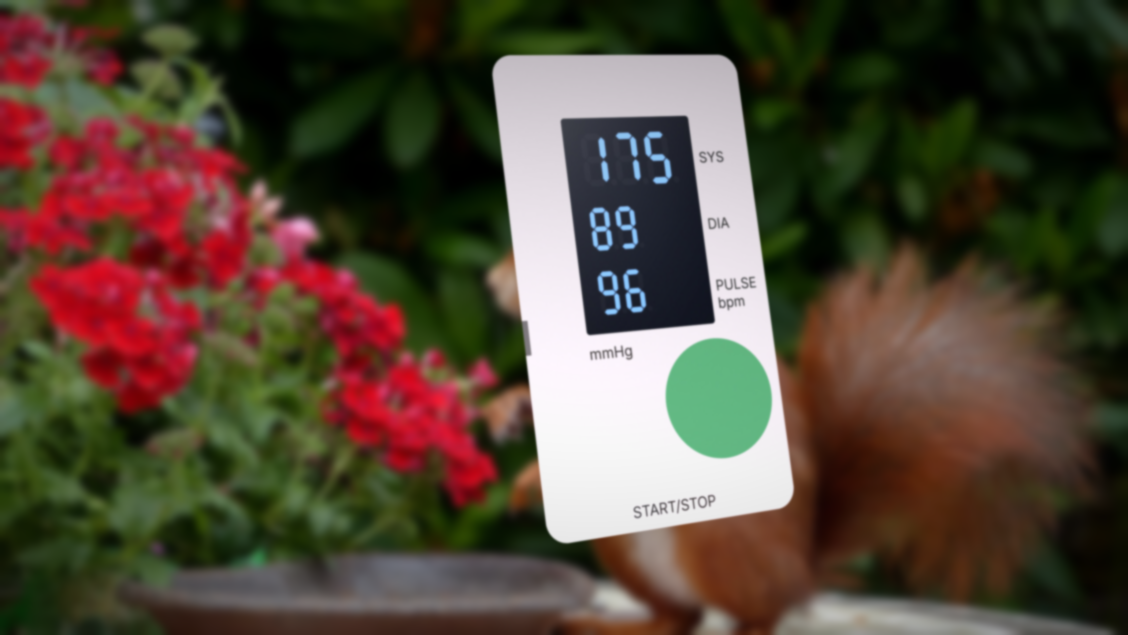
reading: {"value": 89, "unit": "mmHg"}
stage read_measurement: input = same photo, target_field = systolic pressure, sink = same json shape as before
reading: {"value": 175, "unit": "mmHg"}
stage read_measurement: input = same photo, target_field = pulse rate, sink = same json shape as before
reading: {"value": 96, "unit": "bpm"}
